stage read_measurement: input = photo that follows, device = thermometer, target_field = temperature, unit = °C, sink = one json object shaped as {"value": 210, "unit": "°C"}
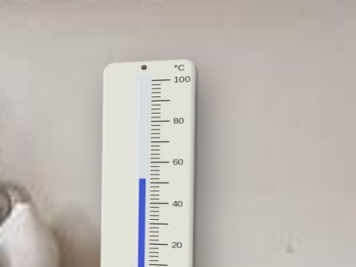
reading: {"value": 52, "unit": "°C"}
